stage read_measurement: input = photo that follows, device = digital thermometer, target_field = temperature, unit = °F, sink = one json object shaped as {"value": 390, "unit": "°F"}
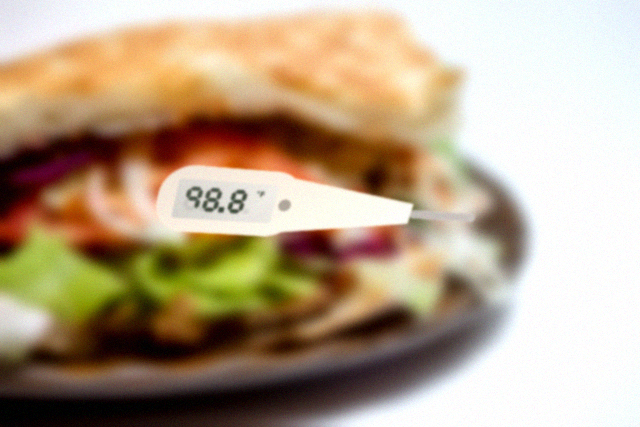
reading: {"value": 98.8, "unit": "°F"}
